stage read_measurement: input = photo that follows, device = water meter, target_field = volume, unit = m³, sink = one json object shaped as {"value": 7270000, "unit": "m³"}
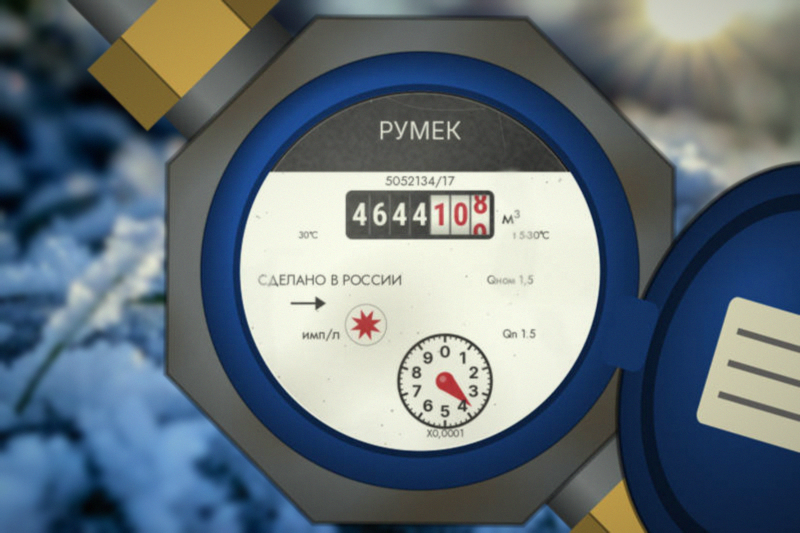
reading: {"value": 4644.1083, "unit": "m³"}
